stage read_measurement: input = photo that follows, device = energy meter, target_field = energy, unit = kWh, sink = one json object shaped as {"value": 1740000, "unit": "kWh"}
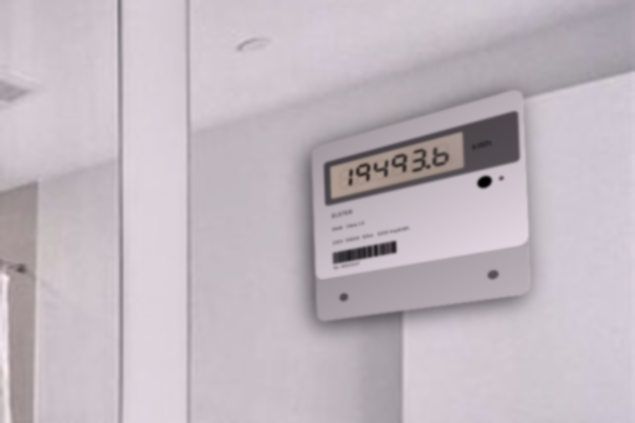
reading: {"value": 19493.6, "unit": "kWh"}
